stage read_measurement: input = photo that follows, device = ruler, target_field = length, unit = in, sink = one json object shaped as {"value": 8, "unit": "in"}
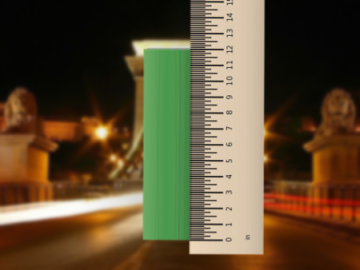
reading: {"value": 12, "unit": "in"}
